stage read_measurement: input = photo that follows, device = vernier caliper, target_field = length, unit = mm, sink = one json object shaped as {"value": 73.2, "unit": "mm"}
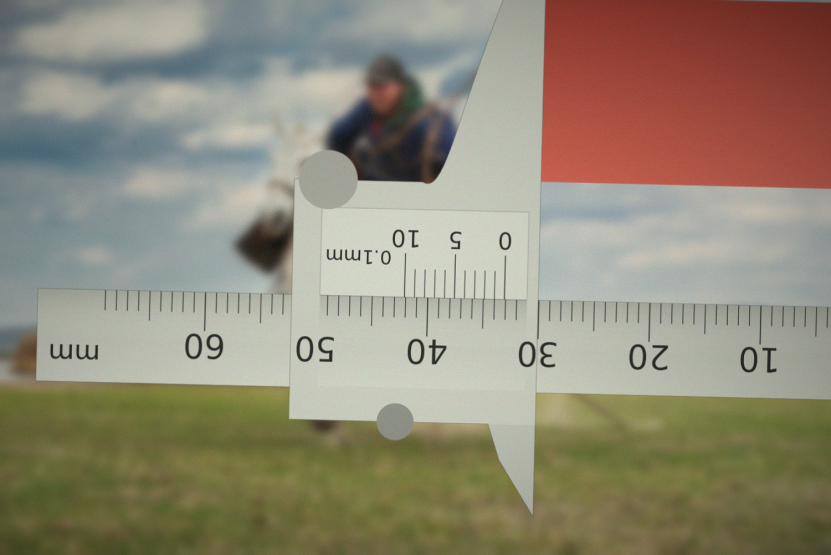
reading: {"value": 33.1, "unit": "mm"}
